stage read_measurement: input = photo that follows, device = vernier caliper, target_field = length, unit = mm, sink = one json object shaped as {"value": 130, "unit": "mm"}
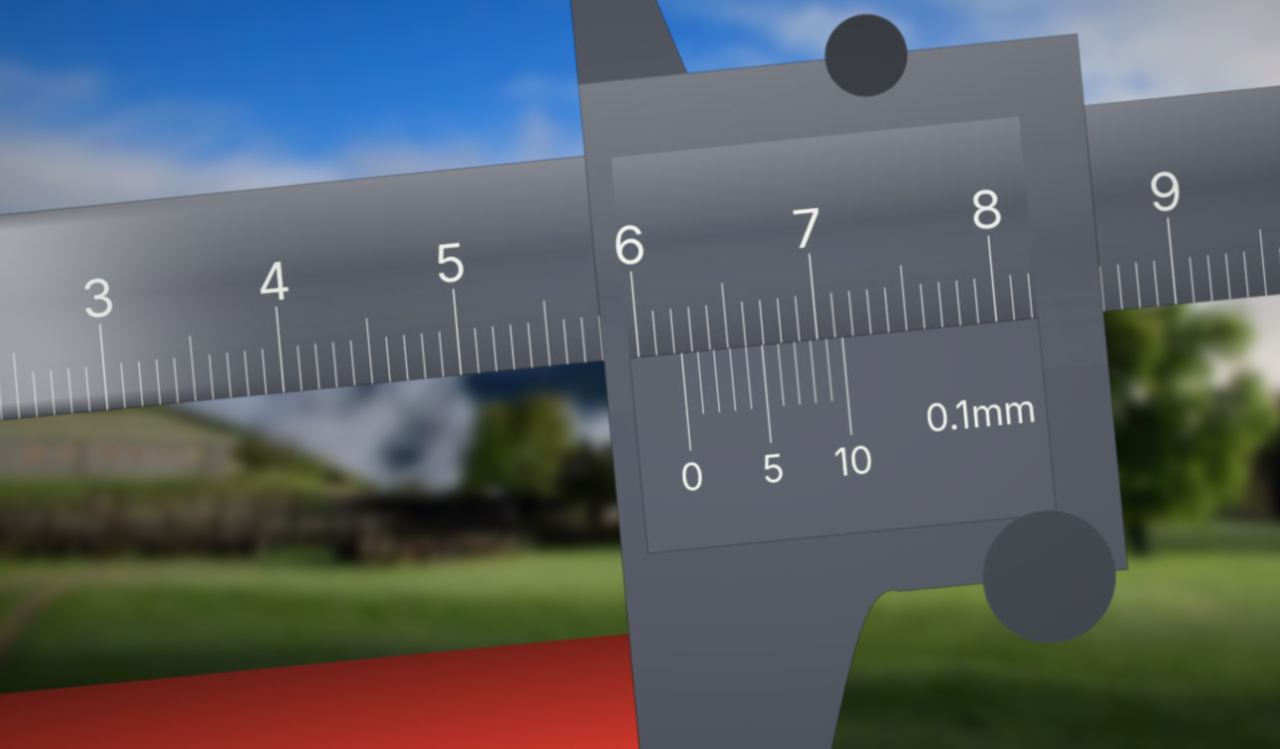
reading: {"value": 62.4, "unit": "mm"}
